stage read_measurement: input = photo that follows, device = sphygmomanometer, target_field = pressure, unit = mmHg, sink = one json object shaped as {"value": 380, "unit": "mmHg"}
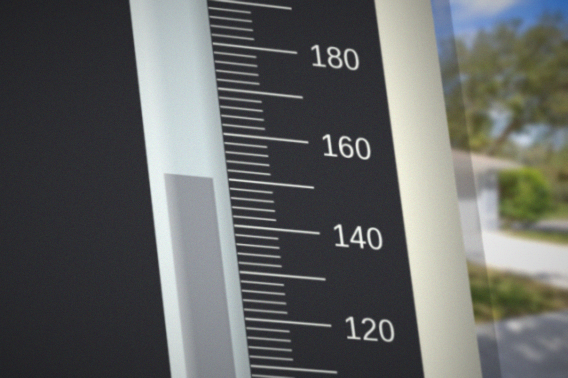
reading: {"value": 150, "unit": "mmHg"}
